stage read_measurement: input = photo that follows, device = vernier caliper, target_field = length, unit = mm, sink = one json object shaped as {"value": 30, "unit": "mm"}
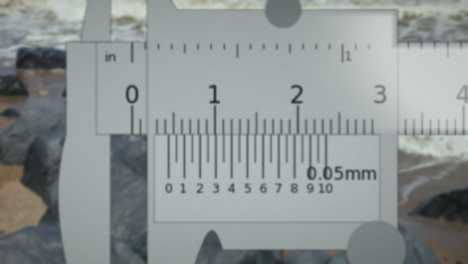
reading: {"value": 4.4, "unit": "mm"}
